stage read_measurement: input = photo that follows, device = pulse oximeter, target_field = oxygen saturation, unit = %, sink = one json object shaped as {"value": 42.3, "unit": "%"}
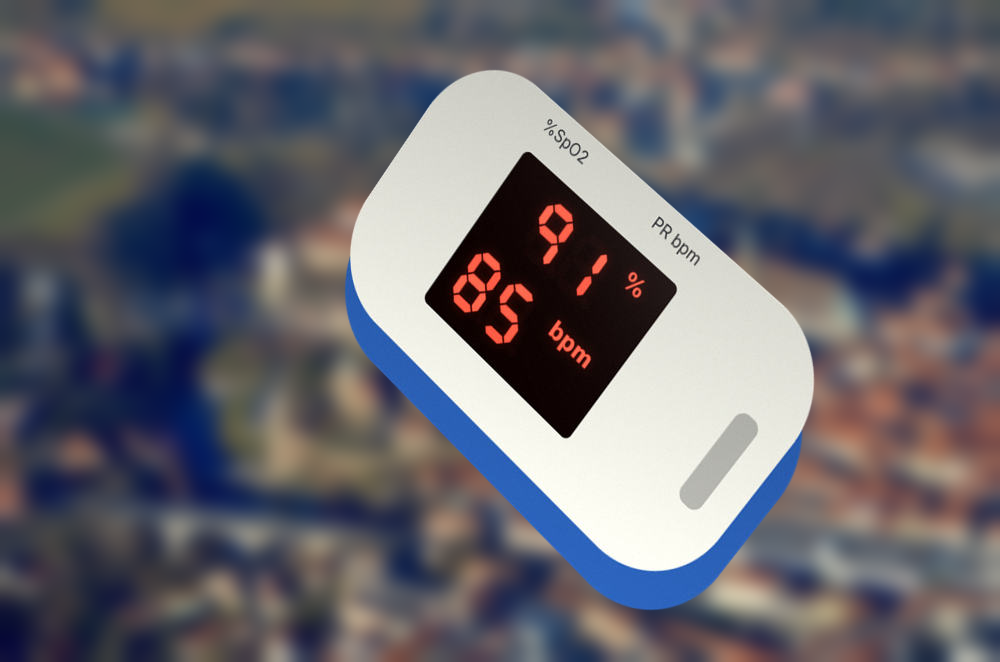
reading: {"value": 91, "unit": "%"}
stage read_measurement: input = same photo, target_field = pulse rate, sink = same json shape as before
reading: {"value": 85, "unit": "bpm"}
